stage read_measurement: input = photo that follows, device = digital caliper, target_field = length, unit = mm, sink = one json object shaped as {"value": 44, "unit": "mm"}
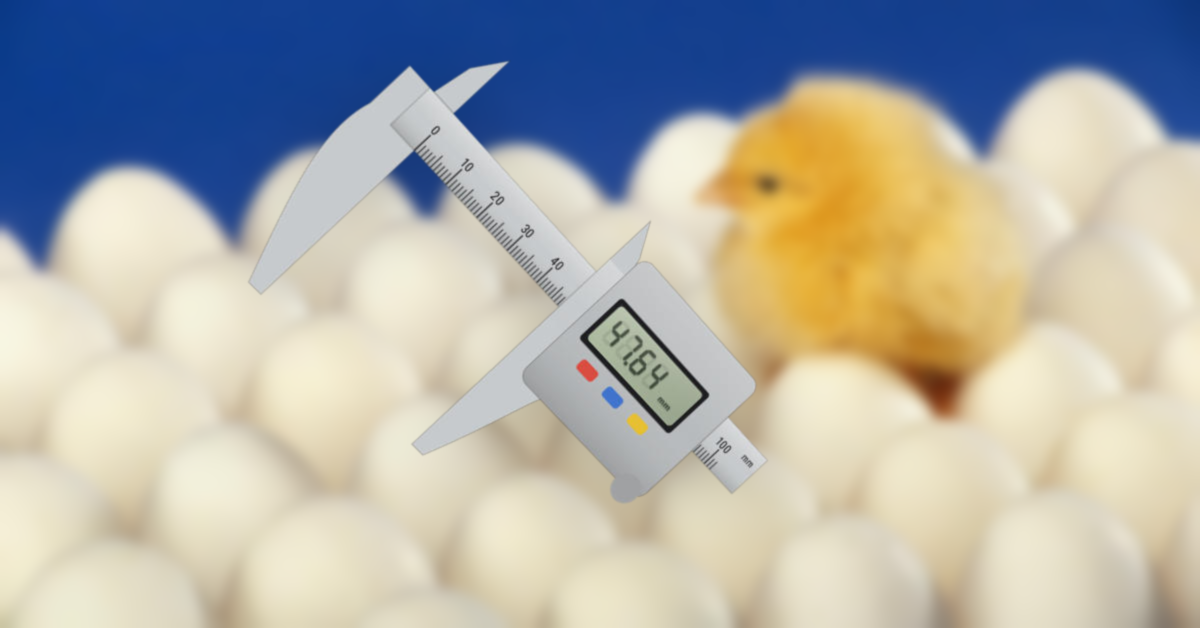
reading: {"value": 47.64, "unit": "mm"}
